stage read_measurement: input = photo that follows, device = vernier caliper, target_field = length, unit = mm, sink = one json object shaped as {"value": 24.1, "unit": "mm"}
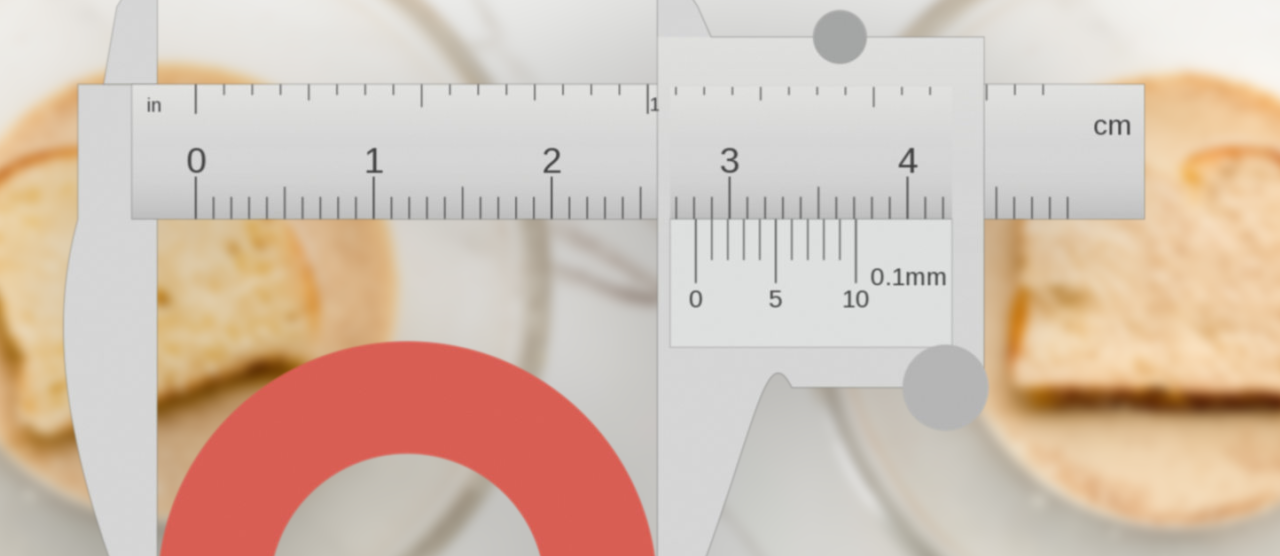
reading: {"value": 28.1, "unit": "mm"}
